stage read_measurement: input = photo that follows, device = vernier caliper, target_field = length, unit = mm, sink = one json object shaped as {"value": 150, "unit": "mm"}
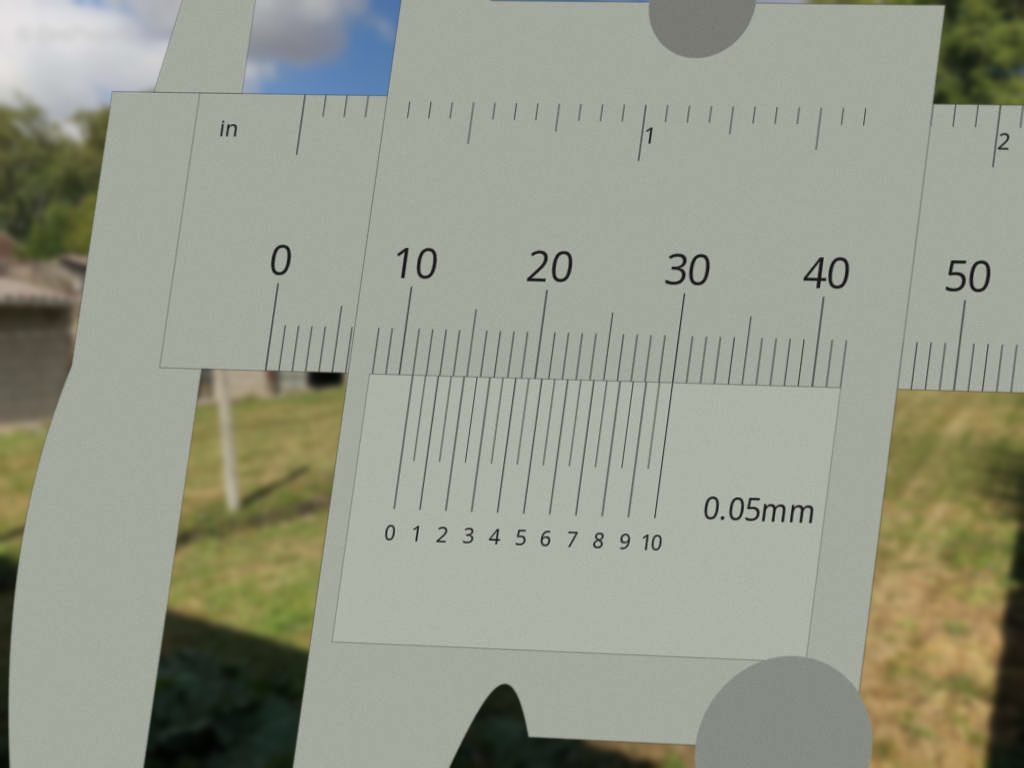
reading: {"value": 11.0, "unit": "mm"}
